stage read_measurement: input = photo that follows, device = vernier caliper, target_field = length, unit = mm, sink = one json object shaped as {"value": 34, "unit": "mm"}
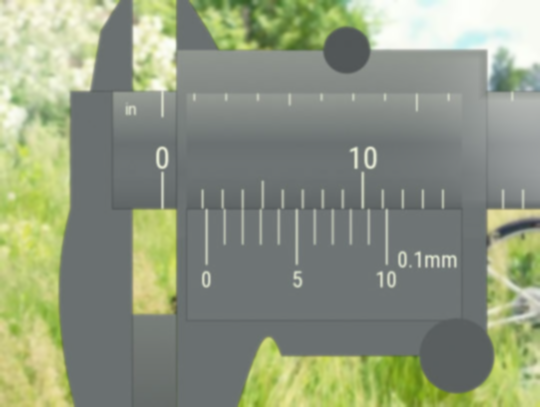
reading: {"value": 2.2, "unit": "mm"}
